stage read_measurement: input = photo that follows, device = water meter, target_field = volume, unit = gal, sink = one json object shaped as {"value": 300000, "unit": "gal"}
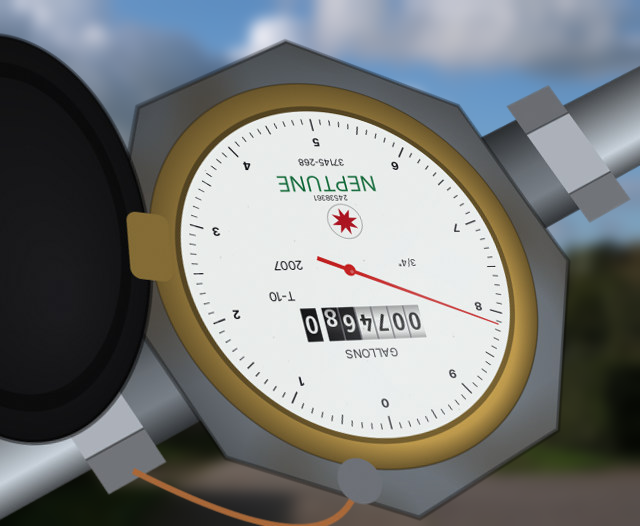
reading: {"value": 74678.1, "unit": "gal"}
